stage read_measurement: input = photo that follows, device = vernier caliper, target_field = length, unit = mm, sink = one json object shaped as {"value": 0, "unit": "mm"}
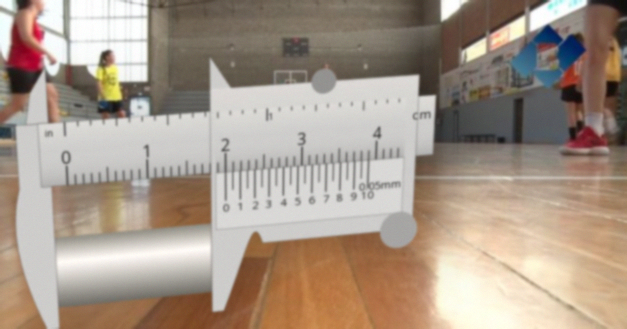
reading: {"value": 20.0, "unit": "mm"}
